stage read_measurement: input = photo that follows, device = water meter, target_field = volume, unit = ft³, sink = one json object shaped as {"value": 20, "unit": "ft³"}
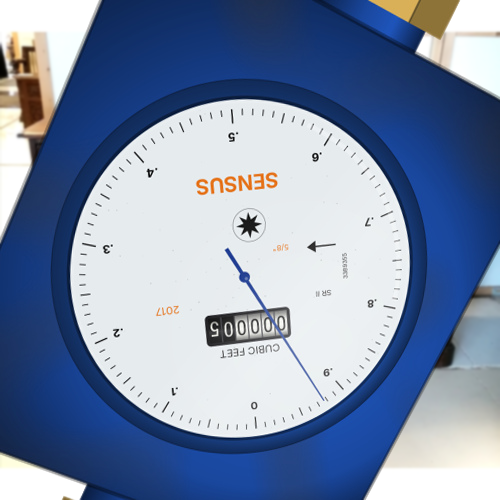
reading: {"value": 4.92, "unit": "ft³"}
